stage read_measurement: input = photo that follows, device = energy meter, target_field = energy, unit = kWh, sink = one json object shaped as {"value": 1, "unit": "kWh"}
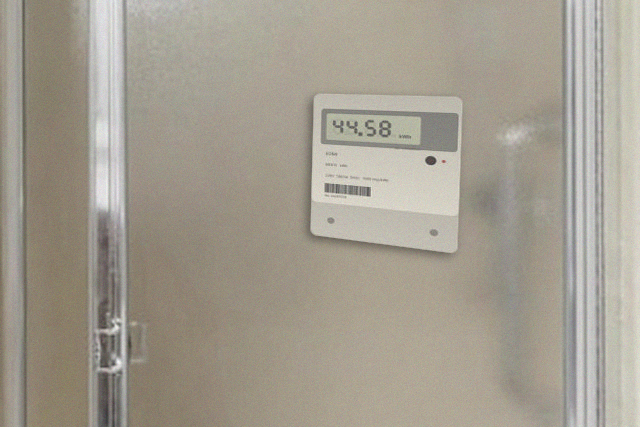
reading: {"value": 44.58, "unit": "kWh"}
